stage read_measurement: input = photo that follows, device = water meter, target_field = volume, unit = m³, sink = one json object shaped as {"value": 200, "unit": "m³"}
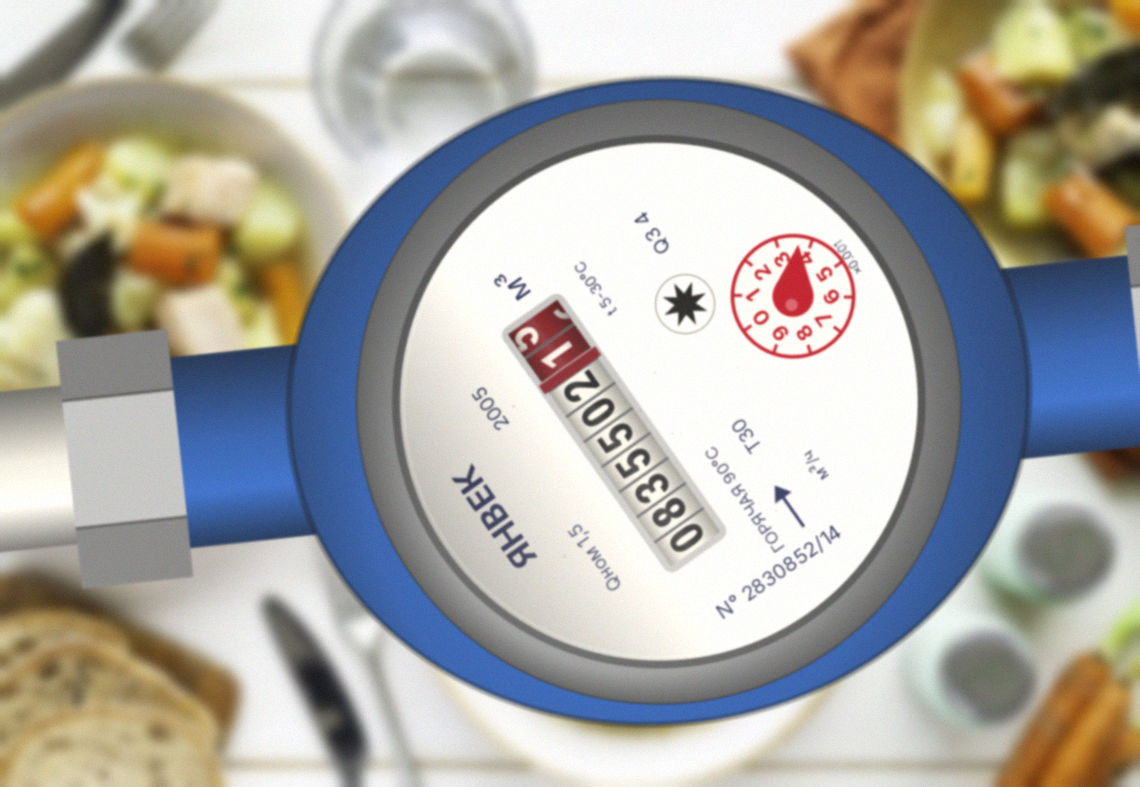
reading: {"value": 835502.153, "unit": "m³"}
